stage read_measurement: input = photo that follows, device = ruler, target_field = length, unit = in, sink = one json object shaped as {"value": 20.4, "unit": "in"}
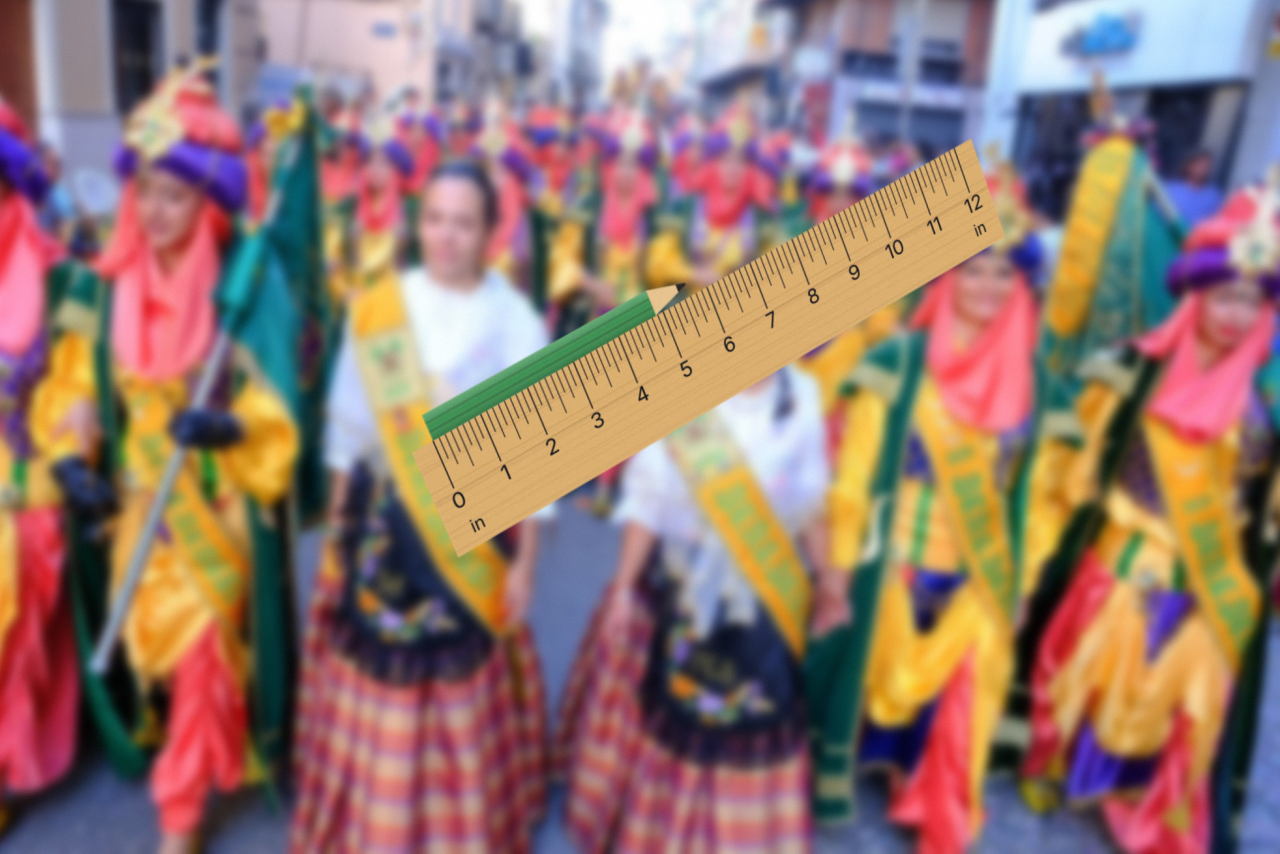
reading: {"value": 5.625, "unit": "in"}
